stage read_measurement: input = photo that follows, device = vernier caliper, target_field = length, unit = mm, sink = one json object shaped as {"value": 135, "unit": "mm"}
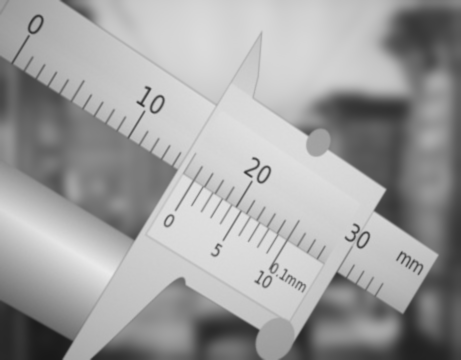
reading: {"value": 16.0, "unit": "mm"}
